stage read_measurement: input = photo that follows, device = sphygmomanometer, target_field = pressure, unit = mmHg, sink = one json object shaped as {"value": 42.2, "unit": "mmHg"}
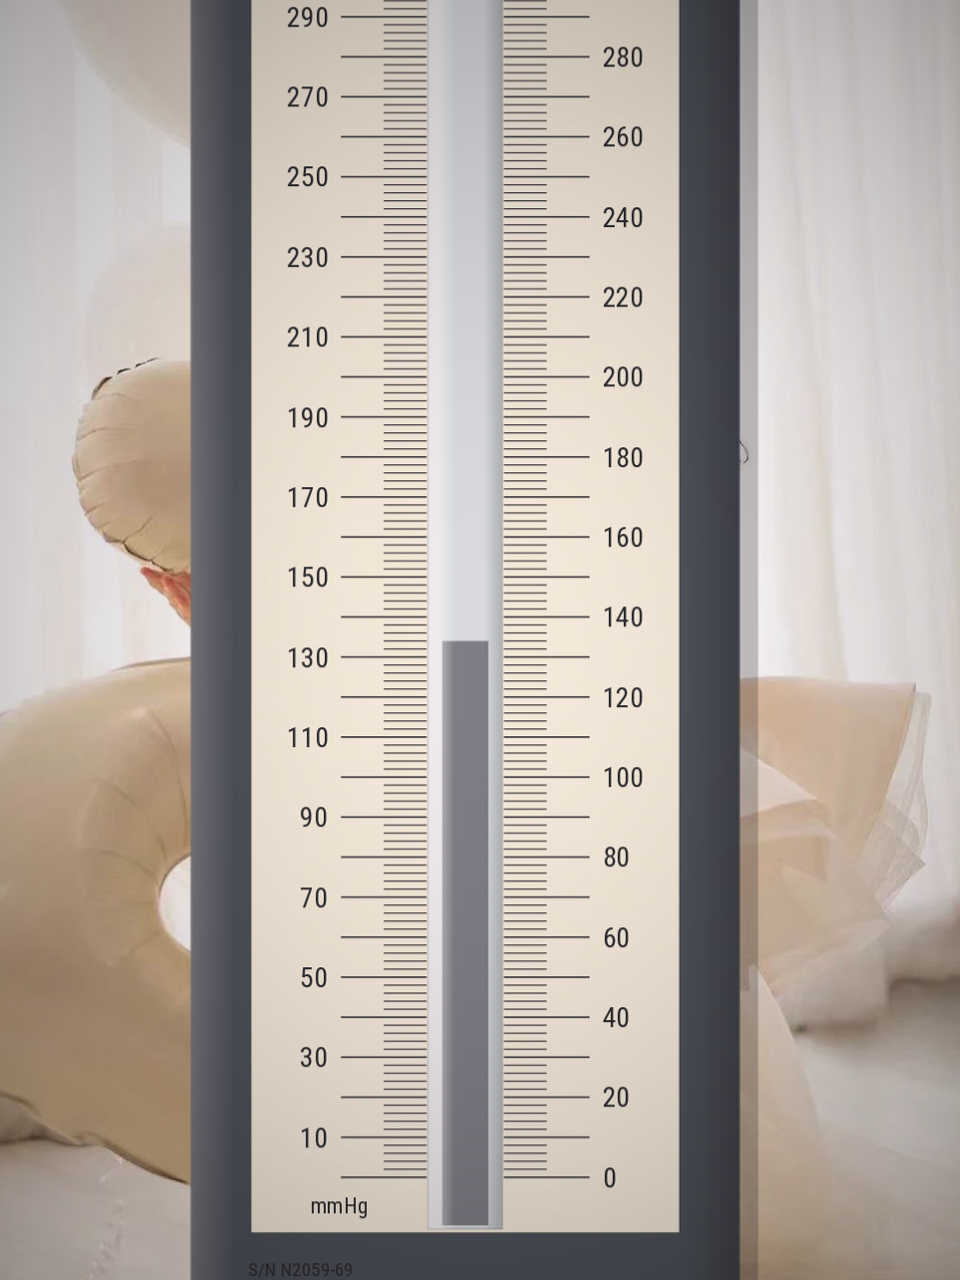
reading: {"value": 134, "unit": "mmHg"}
